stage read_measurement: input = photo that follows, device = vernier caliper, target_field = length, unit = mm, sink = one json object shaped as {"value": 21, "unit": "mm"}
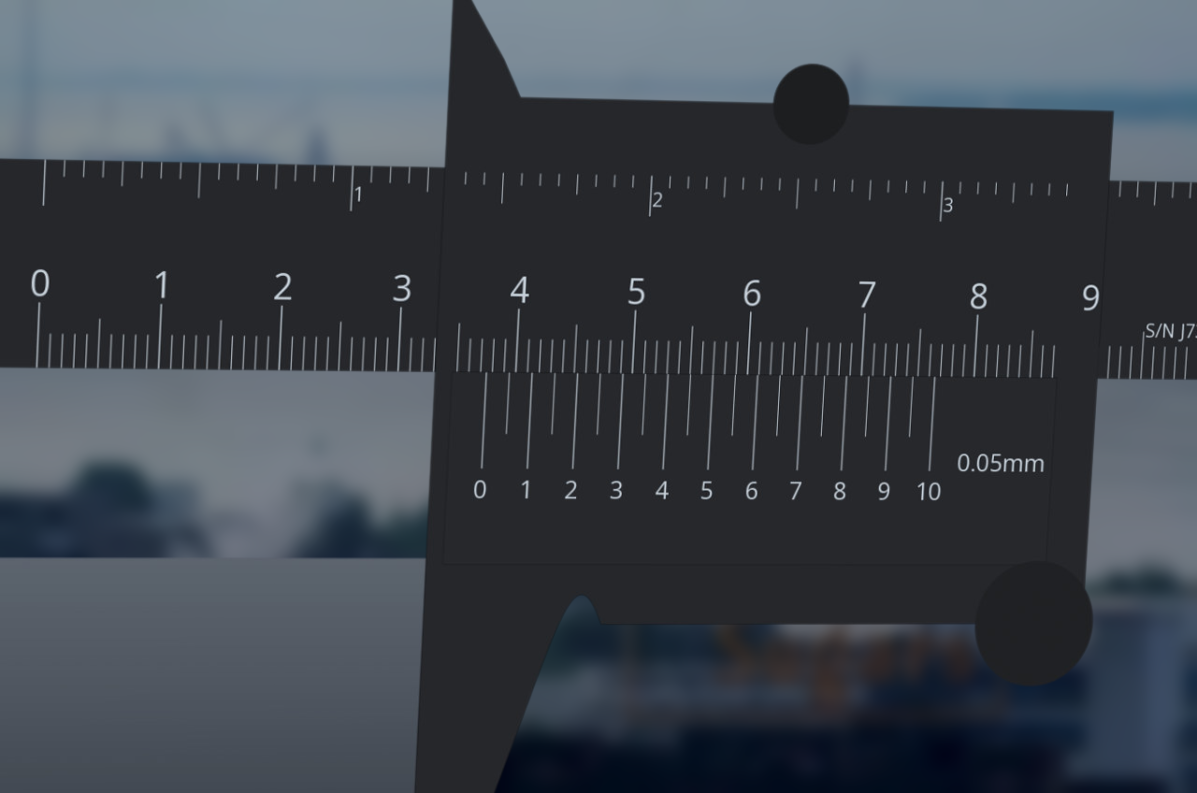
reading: {"value": 37.5, "unit": "mm"}
